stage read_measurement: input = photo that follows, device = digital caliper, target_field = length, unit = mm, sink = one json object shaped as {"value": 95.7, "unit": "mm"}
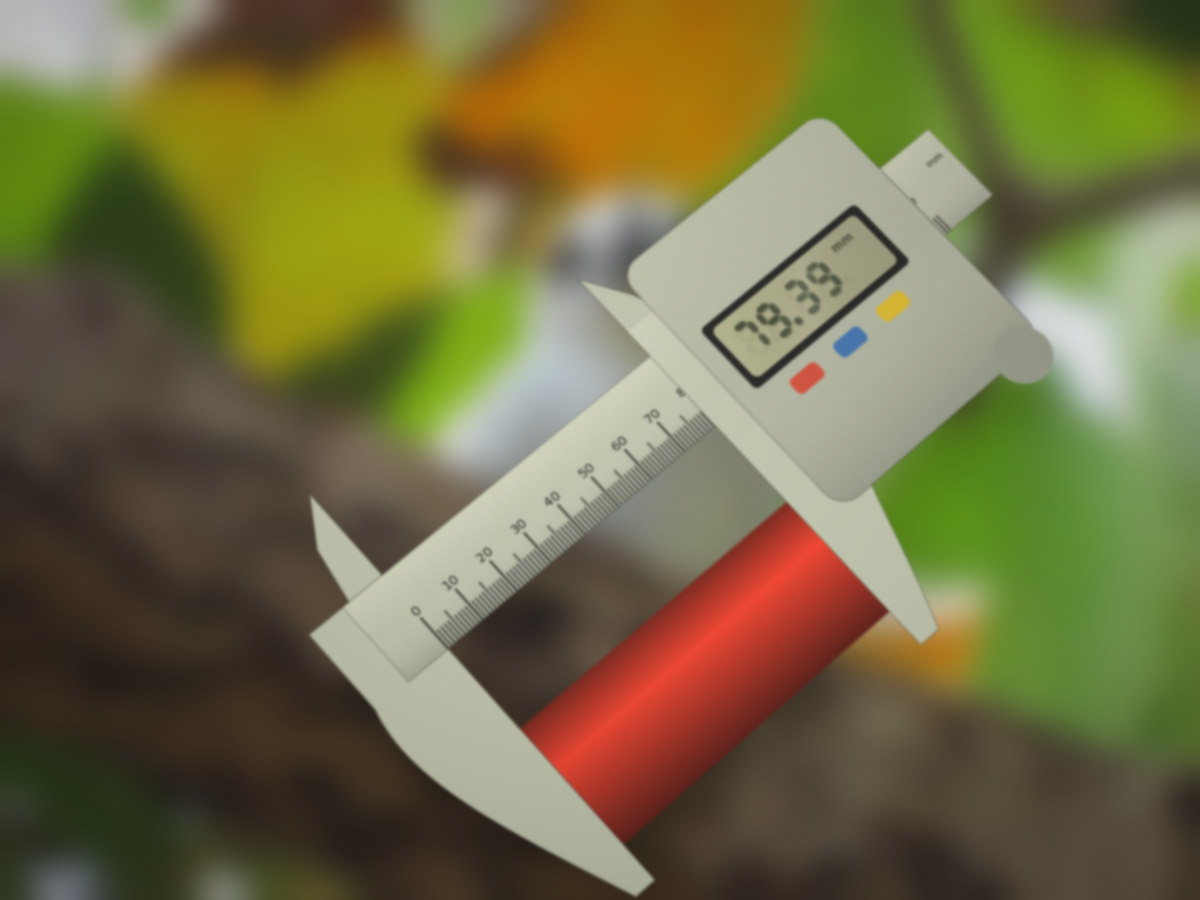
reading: {"value": 79.39, "unit": "mm"}
